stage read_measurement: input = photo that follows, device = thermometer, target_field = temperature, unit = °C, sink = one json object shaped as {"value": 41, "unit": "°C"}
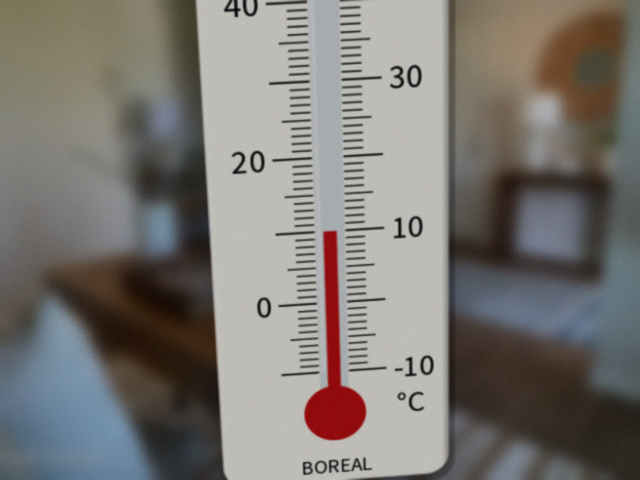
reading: {"value": 10, "unit": "°C"}
